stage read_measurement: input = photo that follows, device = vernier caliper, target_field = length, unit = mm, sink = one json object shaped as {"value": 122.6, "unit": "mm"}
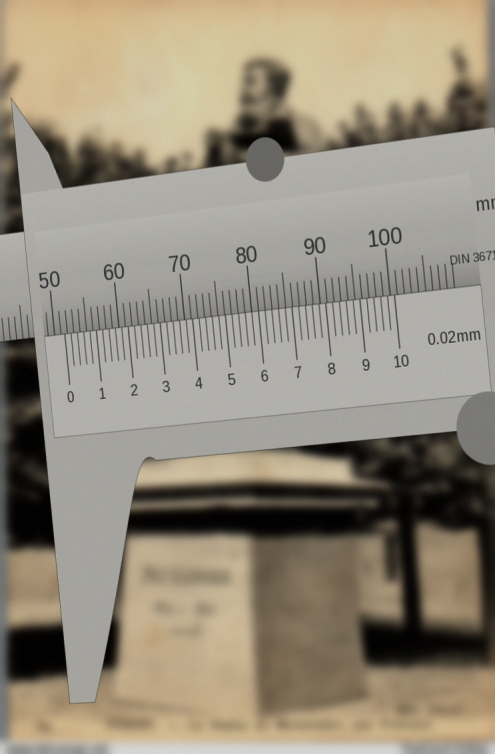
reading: {"value": 51.6, "unit": "mm"}
